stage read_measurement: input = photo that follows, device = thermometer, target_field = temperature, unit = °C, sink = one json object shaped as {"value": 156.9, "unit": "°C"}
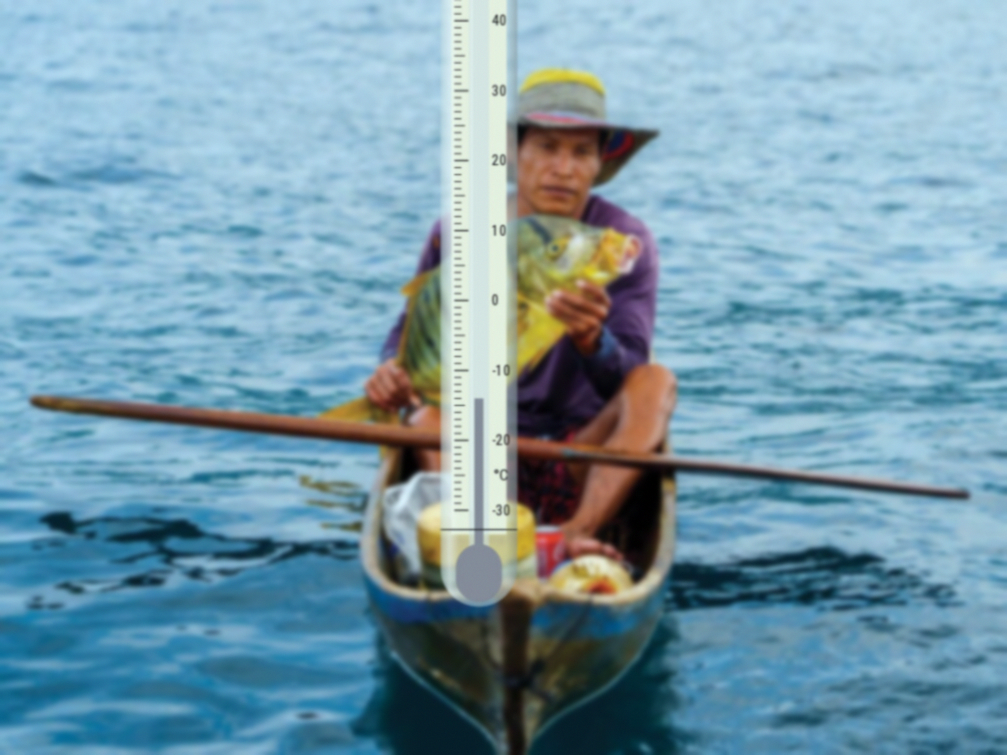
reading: {"value": -14, "unit": "°C"}
